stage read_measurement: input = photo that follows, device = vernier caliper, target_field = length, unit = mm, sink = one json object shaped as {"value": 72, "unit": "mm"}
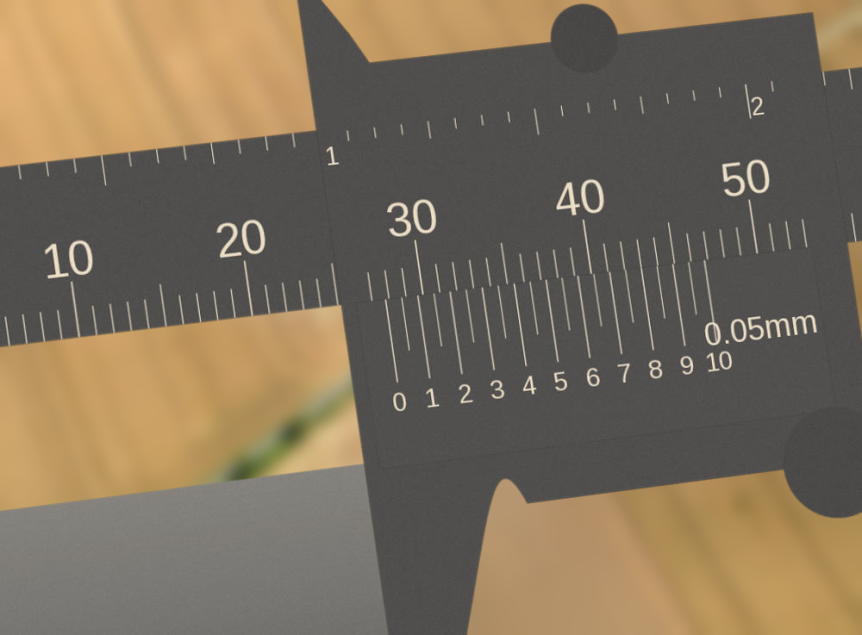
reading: {"value": 27.8, "unit": "mm"}
